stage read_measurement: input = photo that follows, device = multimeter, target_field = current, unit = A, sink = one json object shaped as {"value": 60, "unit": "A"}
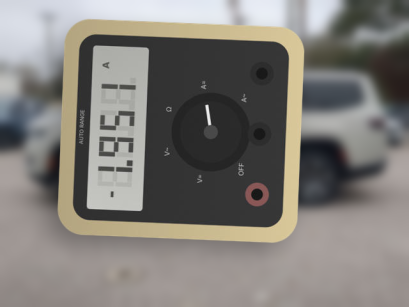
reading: {"value": -1.951, "unit": "A"}
